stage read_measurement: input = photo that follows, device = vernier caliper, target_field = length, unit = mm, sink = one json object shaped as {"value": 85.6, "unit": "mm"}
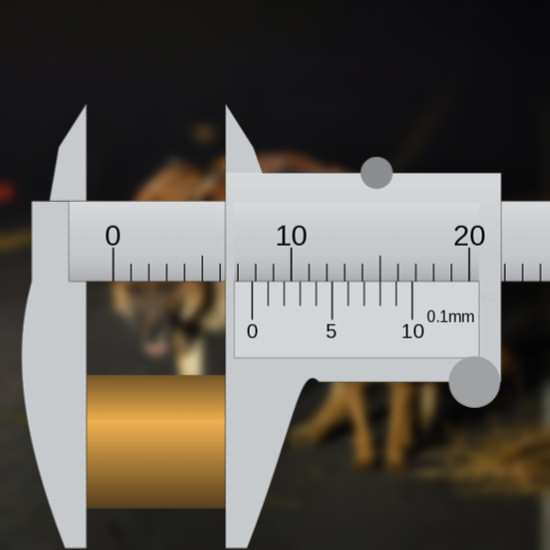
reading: {"value": 7.8, "unit": "mm"}
